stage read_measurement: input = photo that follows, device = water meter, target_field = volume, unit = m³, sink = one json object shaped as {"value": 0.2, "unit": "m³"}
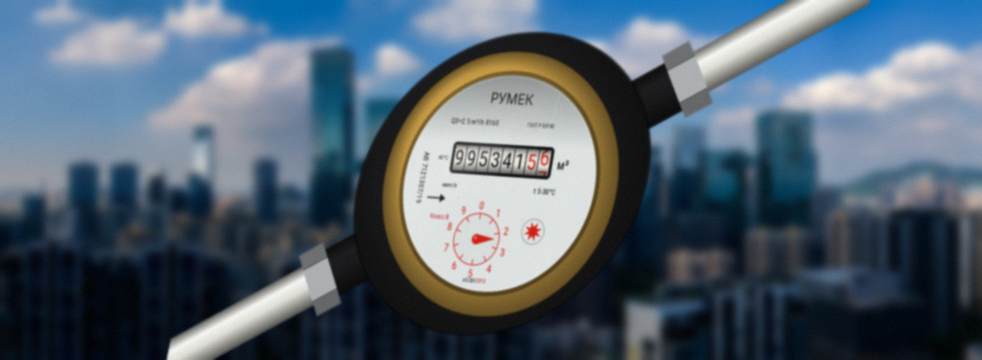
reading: {"value": 995341.562, "unit": "m³"}
